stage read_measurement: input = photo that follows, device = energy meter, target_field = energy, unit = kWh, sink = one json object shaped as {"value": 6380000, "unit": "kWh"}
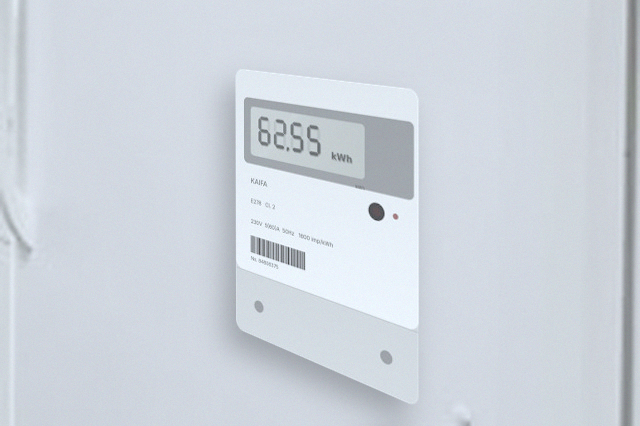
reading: {"value": 62.55, "unit": "kWh"}
